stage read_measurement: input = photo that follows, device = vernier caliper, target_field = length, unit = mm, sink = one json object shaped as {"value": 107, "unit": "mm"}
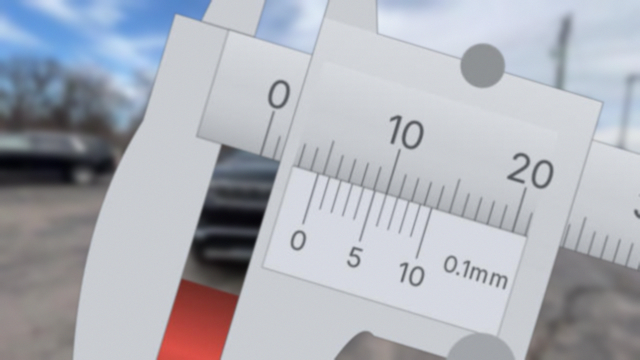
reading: {"value": 4.6, "unit": "mm"}
